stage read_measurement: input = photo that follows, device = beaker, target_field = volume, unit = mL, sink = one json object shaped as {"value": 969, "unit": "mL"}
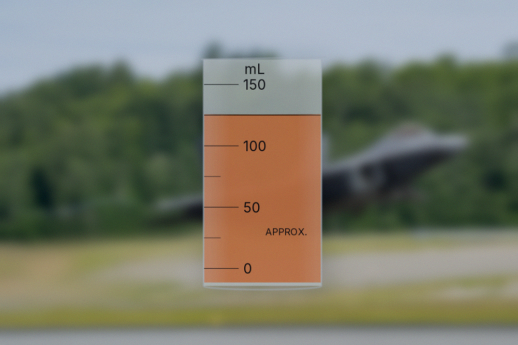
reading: {"value": 125, "unit": "mL"}
